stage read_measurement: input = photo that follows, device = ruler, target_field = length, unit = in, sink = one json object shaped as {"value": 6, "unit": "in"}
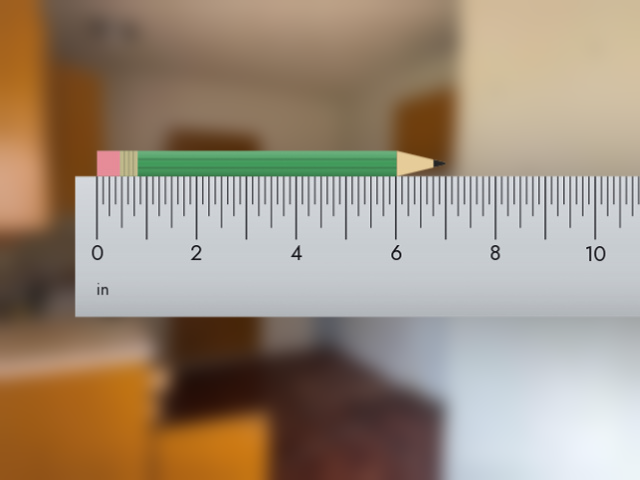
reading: {"value": 7, "unit": "in"}
